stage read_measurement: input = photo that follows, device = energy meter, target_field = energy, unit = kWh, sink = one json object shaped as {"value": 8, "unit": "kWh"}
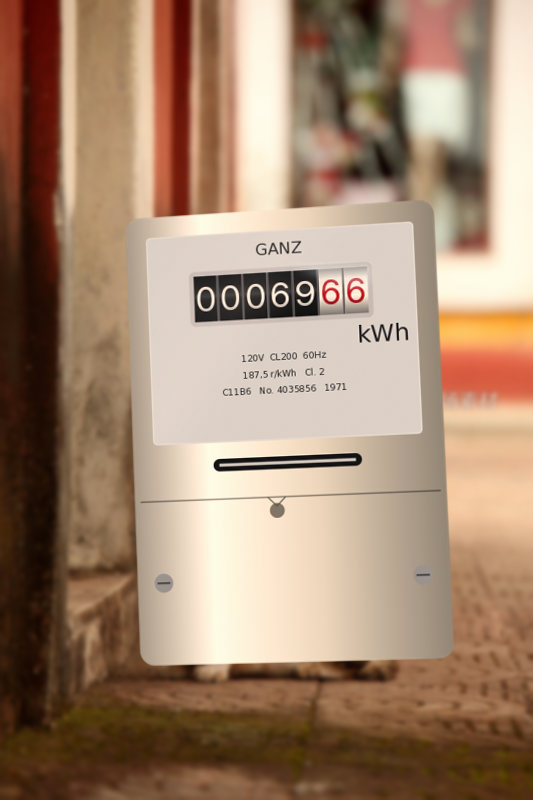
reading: {"value": 69.66, "unit": "kWh"}
